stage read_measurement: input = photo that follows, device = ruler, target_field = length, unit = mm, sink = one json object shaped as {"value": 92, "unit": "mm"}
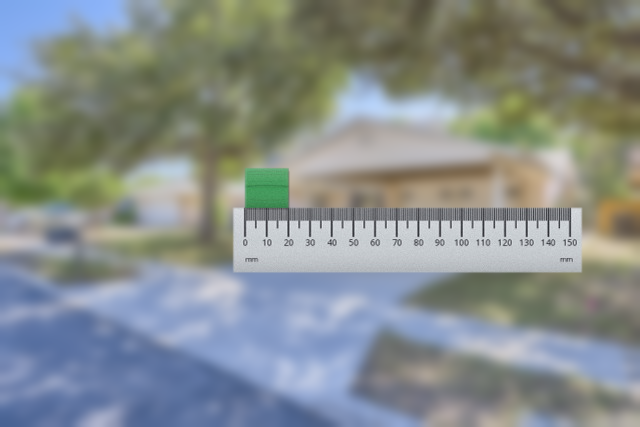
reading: {"value": 20, "unit": "mm"}
